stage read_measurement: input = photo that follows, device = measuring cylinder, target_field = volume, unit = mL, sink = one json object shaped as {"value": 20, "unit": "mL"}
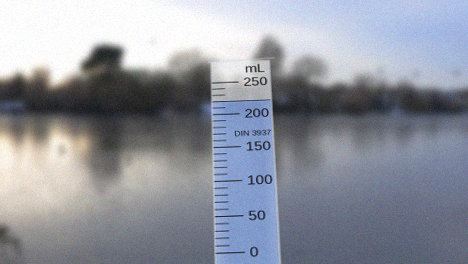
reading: {"value": 220, "unit": "mL"}
